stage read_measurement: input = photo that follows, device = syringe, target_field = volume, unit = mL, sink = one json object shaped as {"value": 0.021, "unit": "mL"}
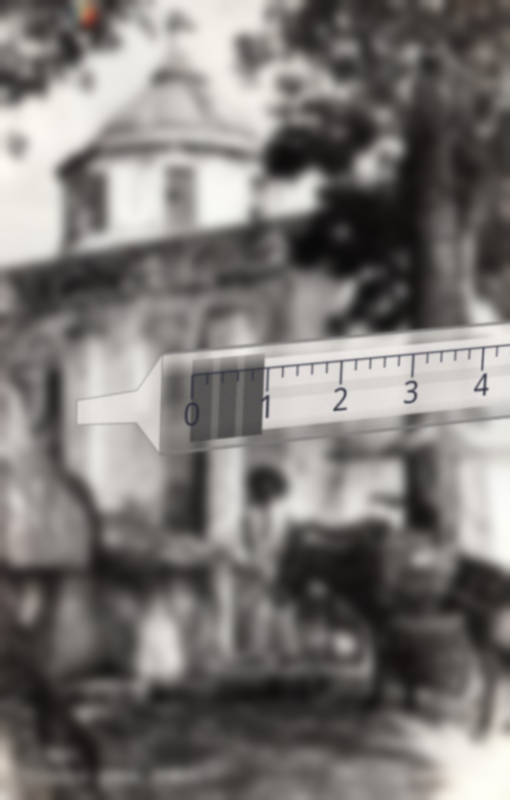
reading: {"value": 0, "unit": "mL"}
